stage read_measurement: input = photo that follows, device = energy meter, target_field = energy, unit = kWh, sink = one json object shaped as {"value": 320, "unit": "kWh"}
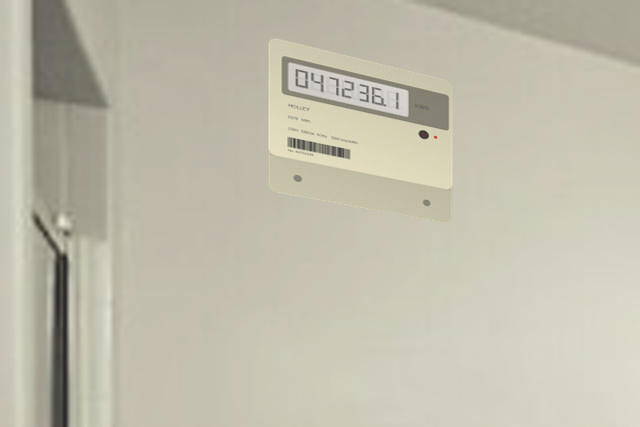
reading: {"value": 47236.1, "unit": "kWh"}
